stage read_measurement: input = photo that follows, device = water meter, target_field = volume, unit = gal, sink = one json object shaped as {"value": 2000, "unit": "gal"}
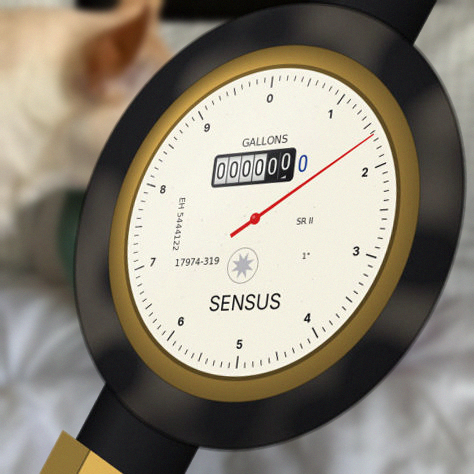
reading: {"value": 1.6, "unit": "gal"}
